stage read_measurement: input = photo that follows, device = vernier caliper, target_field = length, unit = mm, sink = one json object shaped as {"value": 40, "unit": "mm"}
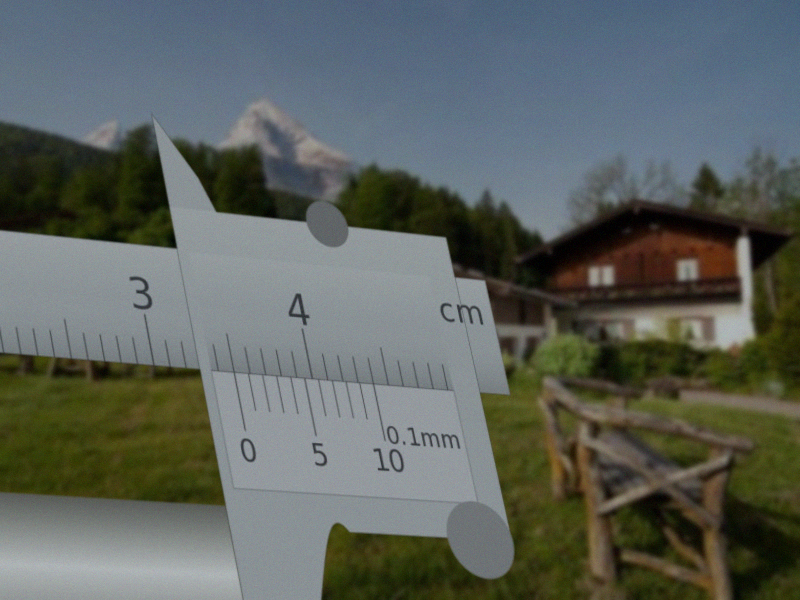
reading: {"value": 35.0, "unit": "mm"}
